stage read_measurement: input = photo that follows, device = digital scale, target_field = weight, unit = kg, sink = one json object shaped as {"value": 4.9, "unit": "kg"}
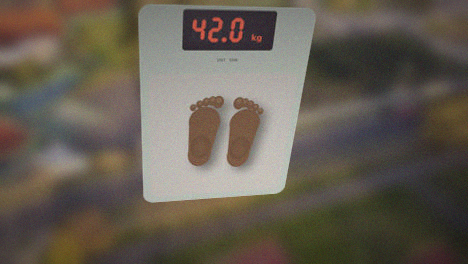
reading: {"value": 42.0, "unit": "kg"}
